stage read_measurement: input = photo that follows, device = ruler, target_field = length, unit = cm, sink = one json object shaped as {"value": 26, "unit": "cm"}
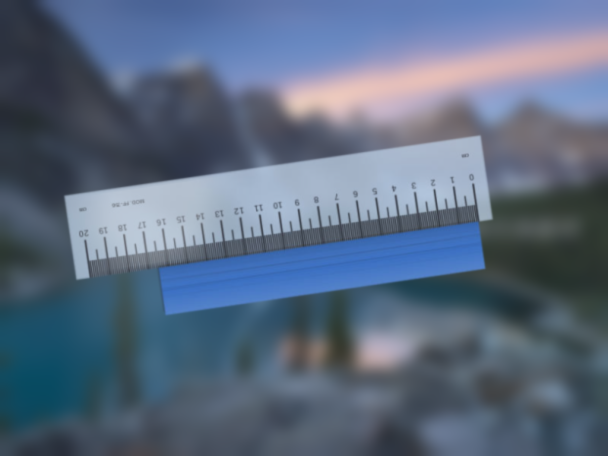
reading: {"value": 16.5, "unit": "cm"}
